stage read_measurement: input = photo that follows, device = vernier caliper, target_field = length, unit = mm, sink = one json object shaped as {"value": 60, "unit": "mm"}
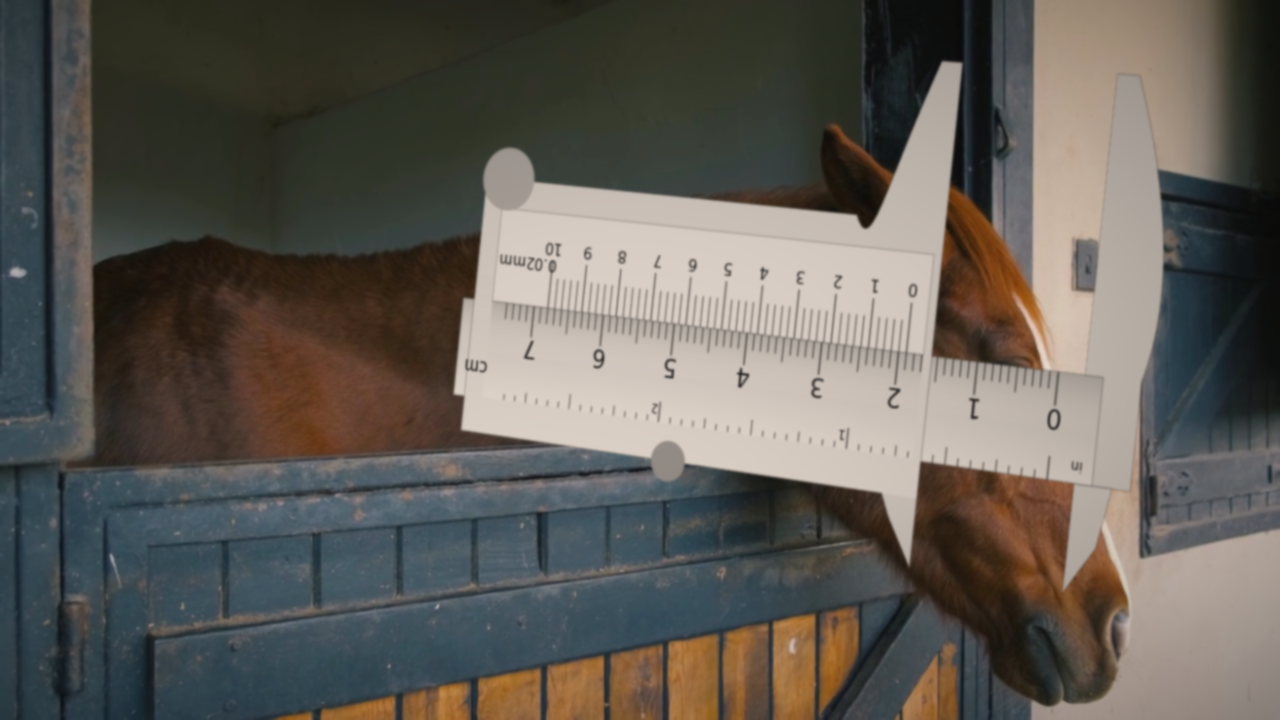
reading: {"value": 19.0, "unit": "mm"}
